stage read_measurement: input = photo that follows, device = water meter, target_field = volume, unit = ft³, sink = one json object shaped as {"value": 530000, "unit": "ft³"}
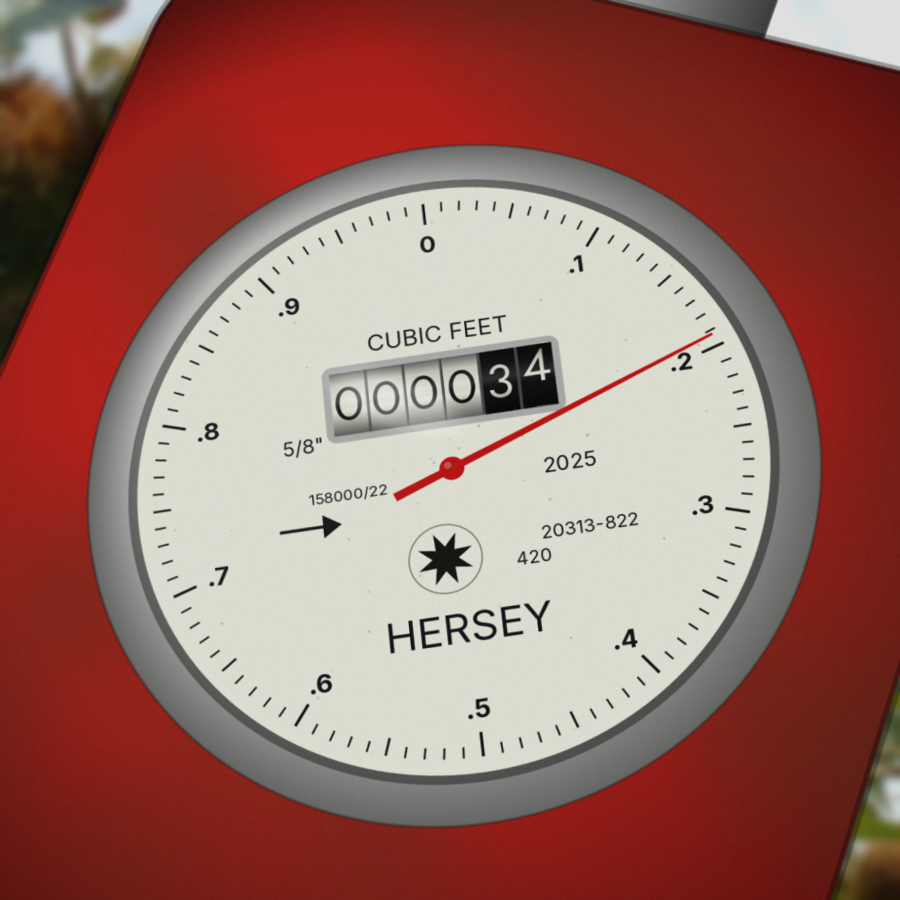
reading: {"value": 34.19, "unit": "ft³"}
